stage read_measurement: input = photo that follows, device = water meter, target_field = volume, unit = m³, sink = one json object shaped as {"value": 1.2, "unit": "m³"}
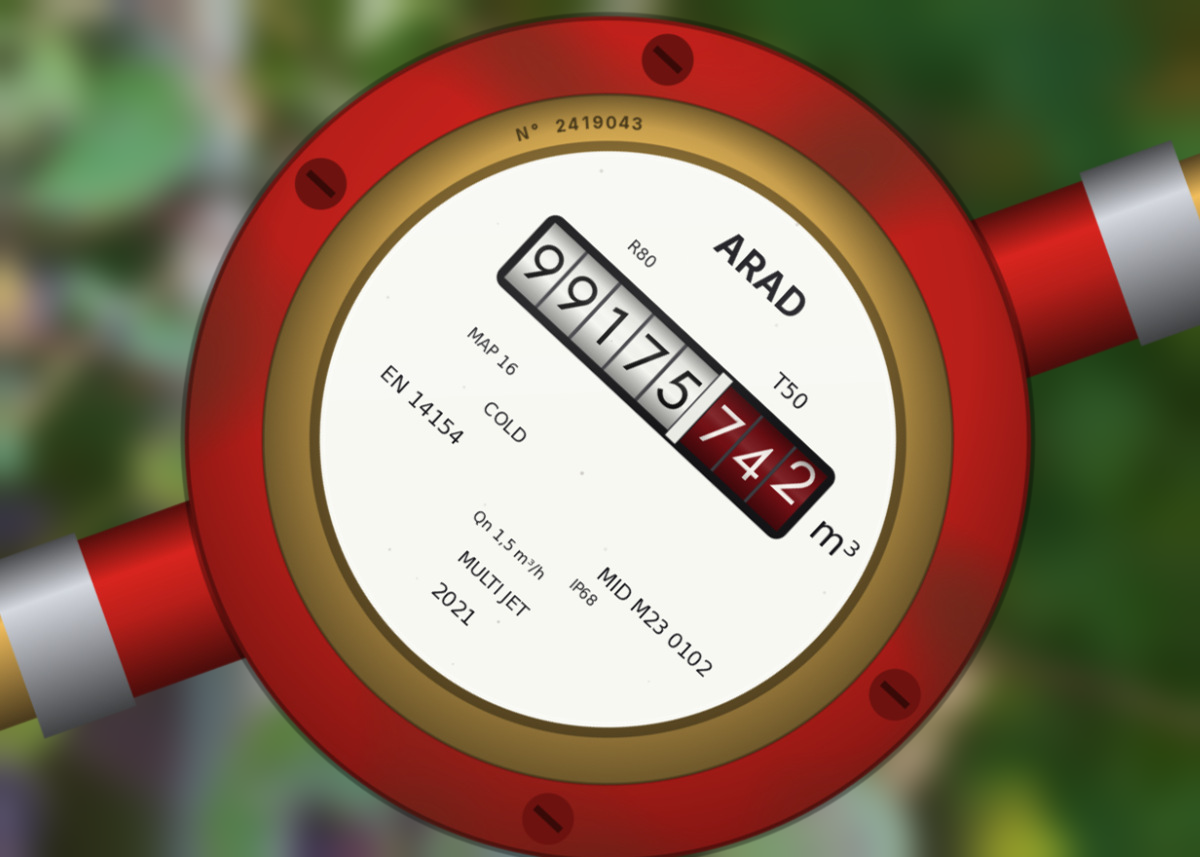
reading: {"value": 99175.742, "unit": "m³"}
